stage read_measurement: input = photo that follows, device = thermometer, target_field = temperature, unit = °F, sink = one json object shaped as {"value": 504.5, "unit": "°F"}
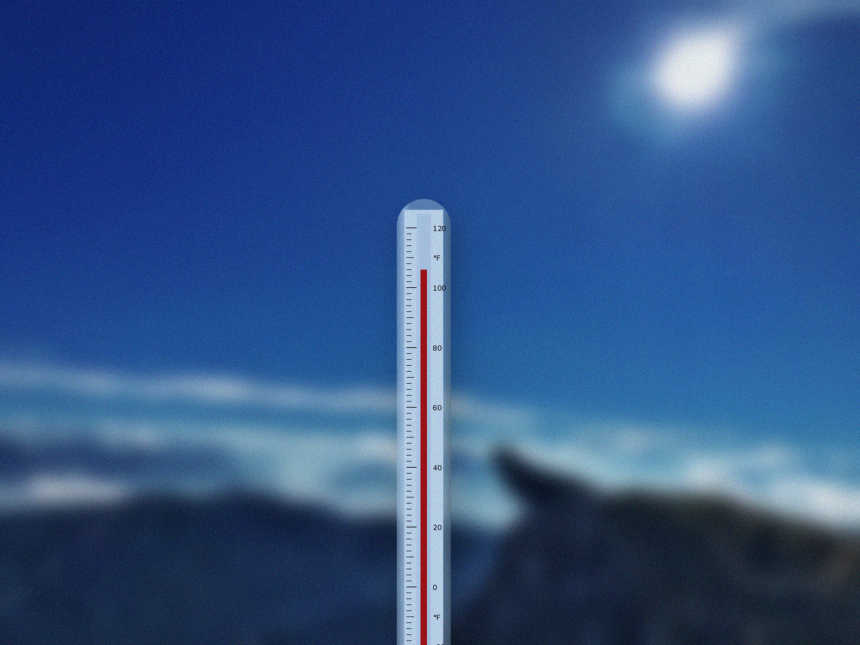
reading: {"value": 106, "unit": "°F"}
